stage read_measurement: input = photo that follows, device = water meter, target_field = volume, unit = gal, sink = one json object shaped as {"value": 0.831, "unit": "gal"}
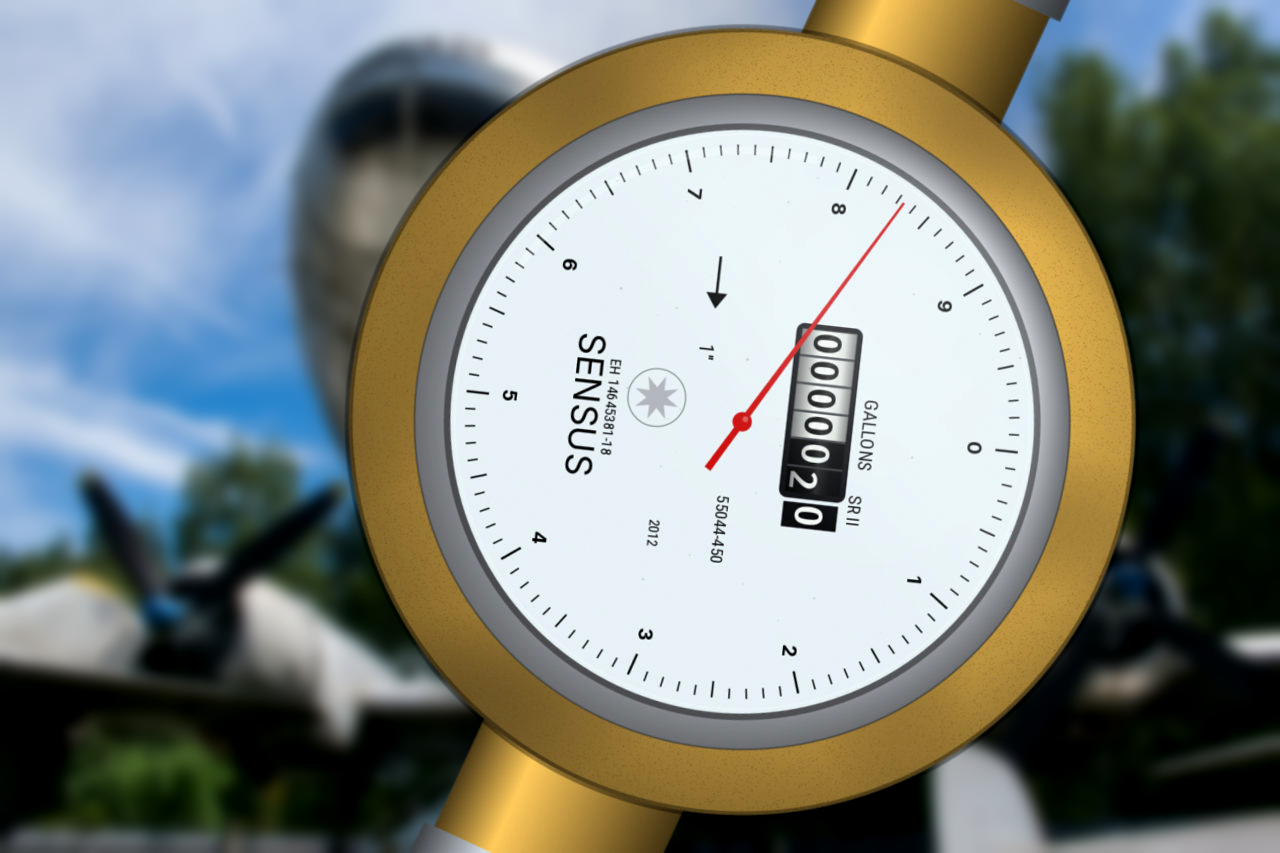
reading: {"value": 18.3, "unit": "gal"}
